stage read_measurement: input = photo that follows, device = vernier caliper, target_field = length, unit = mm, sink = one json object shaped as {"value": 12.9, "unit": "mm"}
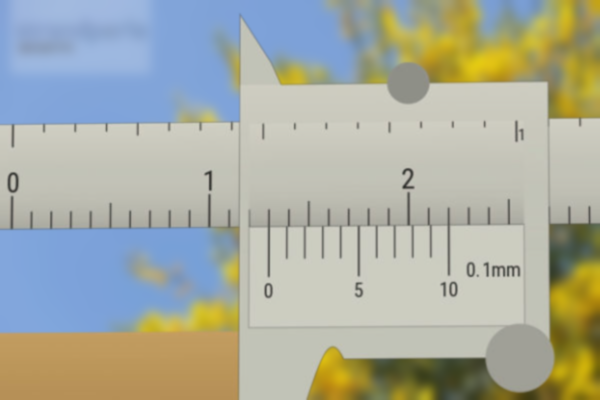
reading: {"value": 13.0, "unit": "mm"}
